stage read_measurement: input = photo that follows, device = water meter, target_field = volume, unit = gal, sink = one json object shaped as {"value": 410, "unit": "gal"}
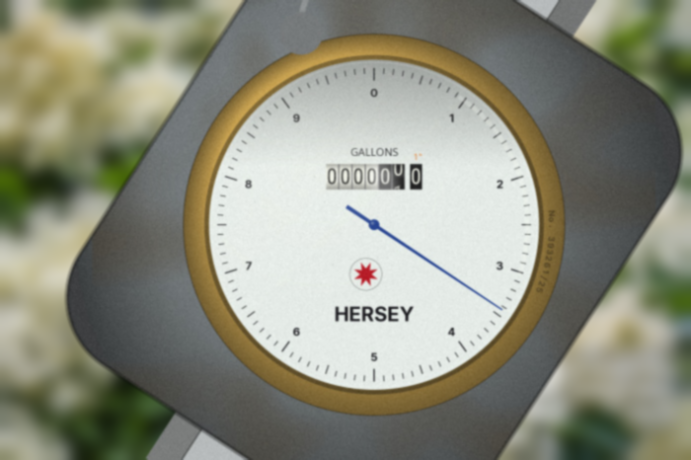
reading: {"value": 3.4, "unit": "gal"}
